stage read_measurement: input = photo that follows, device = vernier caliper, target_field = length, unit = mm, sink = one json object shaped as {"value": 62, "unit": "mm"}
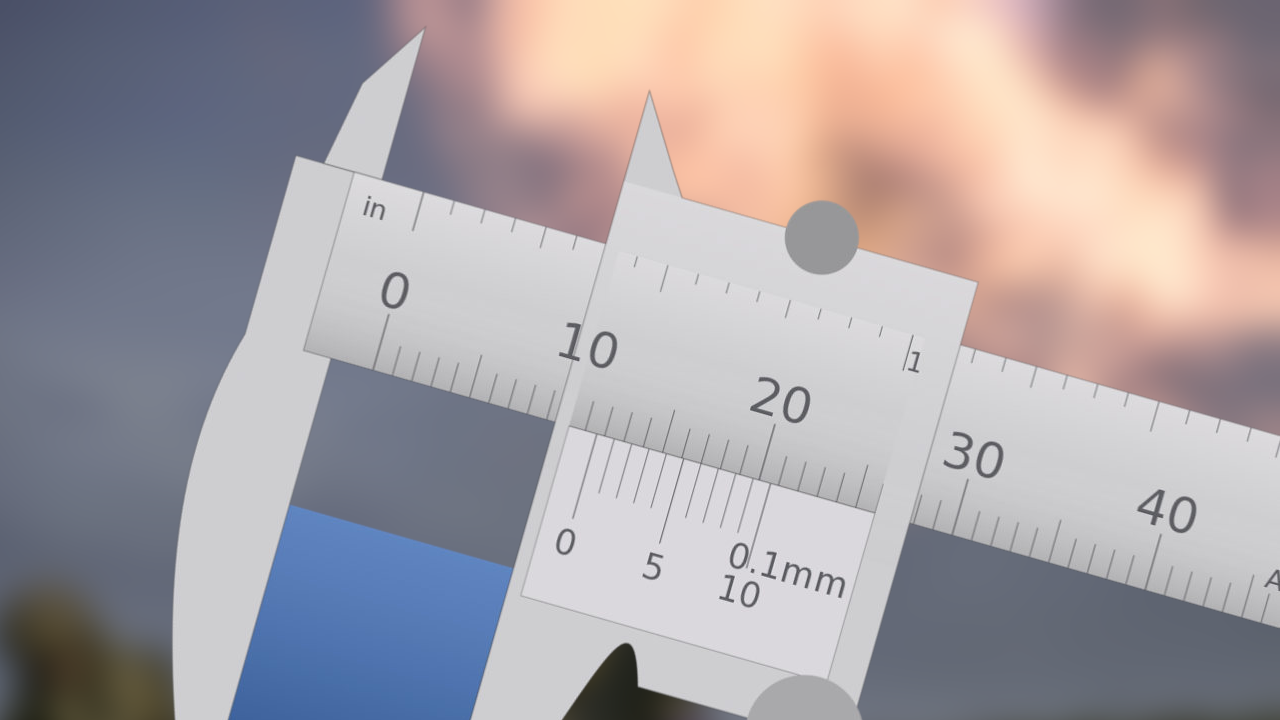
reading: {"value": 11.6, "unit": "mm"}
